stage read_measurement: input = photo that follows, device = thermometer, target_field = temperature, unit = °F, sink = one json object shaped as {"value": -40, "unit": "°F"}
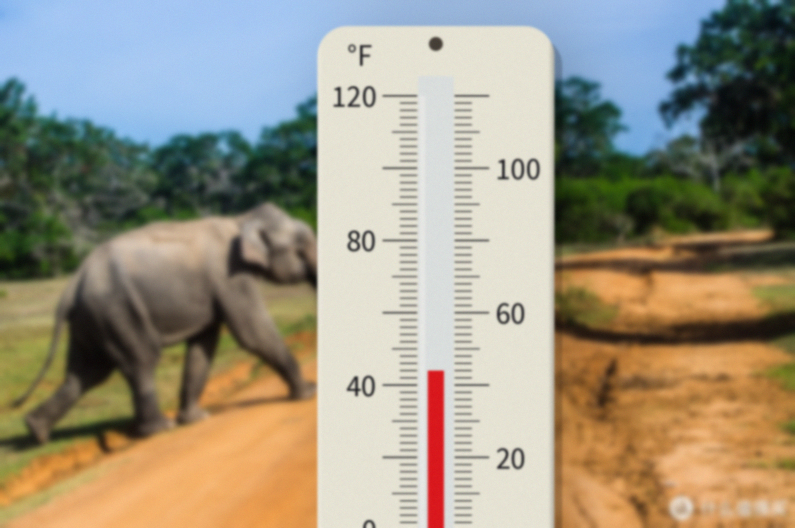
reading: {"value": 44, "unit": "°F"}
